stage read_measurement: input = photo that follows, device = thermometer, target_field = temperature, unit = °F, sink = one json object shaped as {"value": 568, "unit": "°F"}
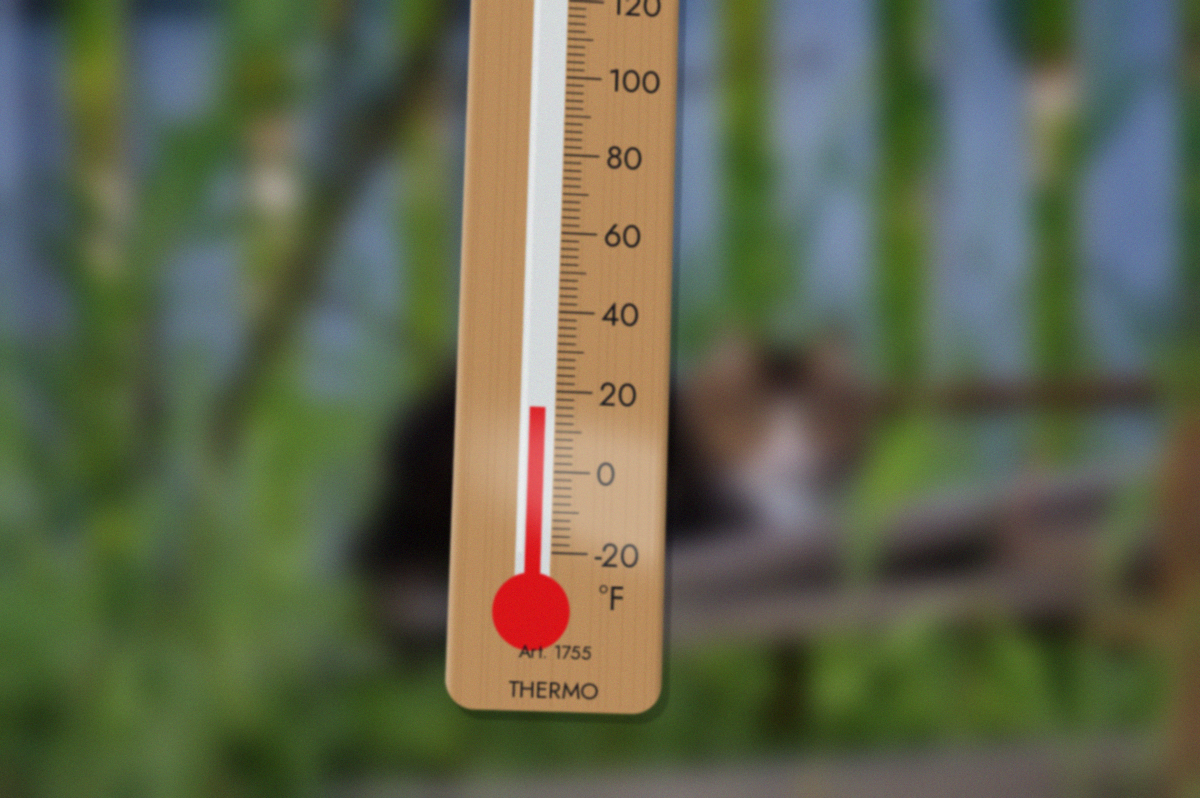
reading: {"value": 16, "unit": "°F"}
